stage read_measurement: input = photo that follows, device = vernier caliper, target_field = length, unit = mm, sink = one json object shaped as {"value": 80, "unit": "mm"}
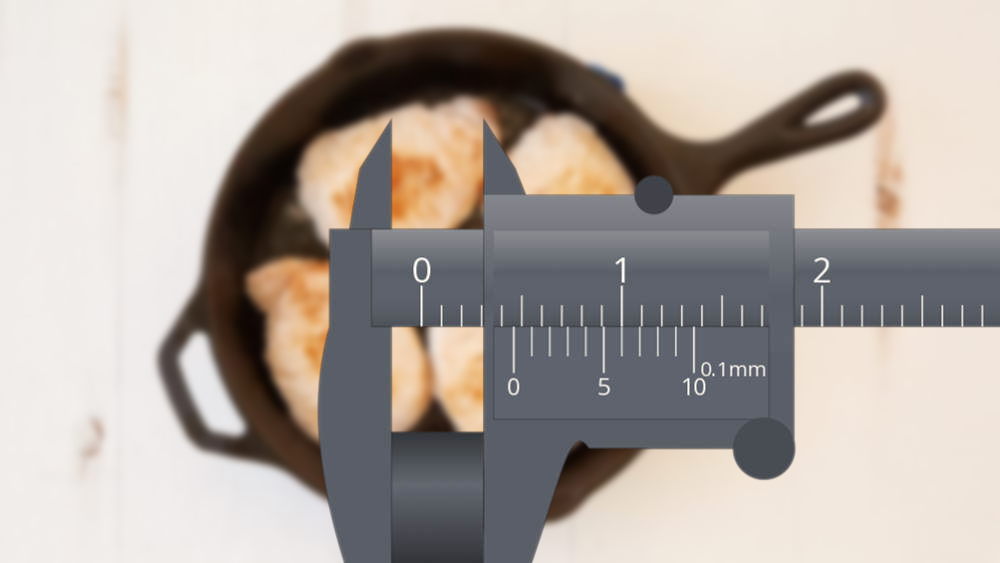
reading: {"value": 4.6, "unit": "mm"}
